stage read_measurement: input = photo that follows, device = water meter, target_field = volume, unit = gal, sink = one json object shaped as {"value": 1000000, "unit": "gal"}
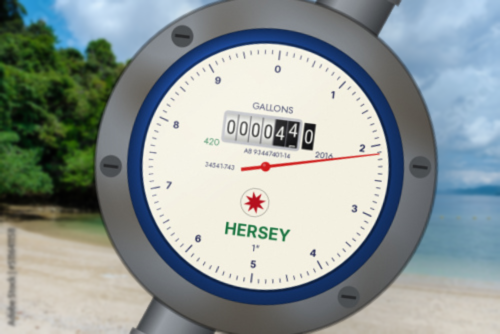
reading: {"value": 442.1, "unit": "gal"}
